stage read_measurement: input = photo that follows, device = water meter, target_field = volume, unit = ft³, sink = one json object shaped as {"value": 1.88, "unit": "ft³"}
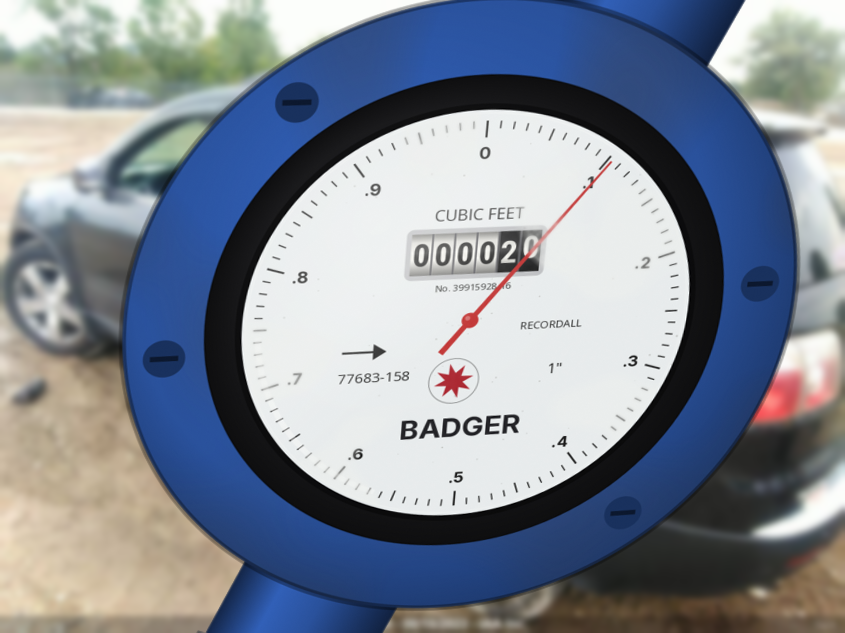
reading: {"value": 20.10, "unit": "ft³"}
